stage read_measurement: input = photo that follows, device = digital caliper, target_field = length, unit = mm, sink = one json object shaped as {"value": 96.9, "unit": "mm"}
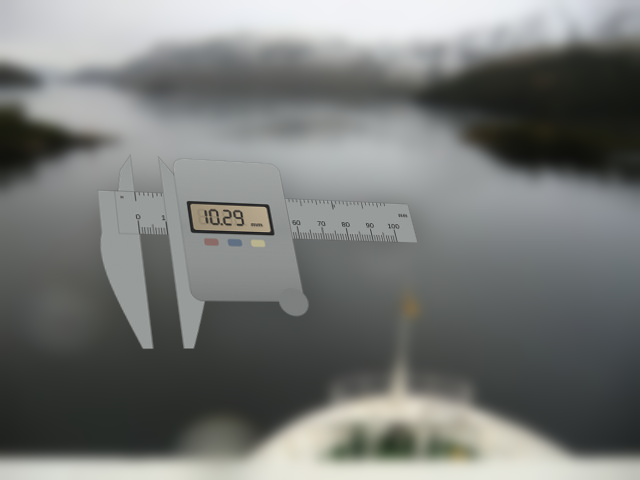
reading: {"value": 10.29, "unit": "mm"}
